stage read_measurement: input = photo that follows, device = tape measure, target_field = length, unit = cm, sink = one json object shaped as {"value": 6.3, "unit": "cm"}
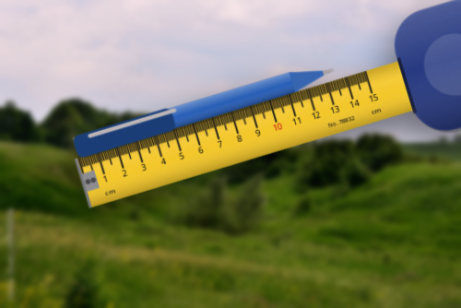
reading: {"value": 13.5, "unit": "cm"}
